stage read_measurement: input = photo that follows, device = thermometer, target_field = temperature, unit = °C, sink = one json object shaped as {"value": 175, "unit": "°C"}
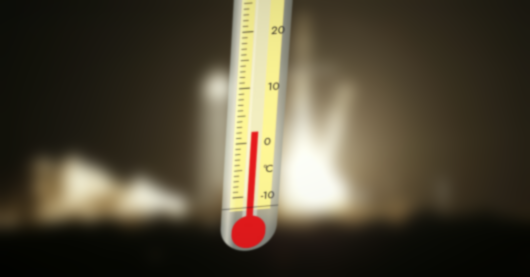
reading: {"value": 2, "unit": "°C"}
